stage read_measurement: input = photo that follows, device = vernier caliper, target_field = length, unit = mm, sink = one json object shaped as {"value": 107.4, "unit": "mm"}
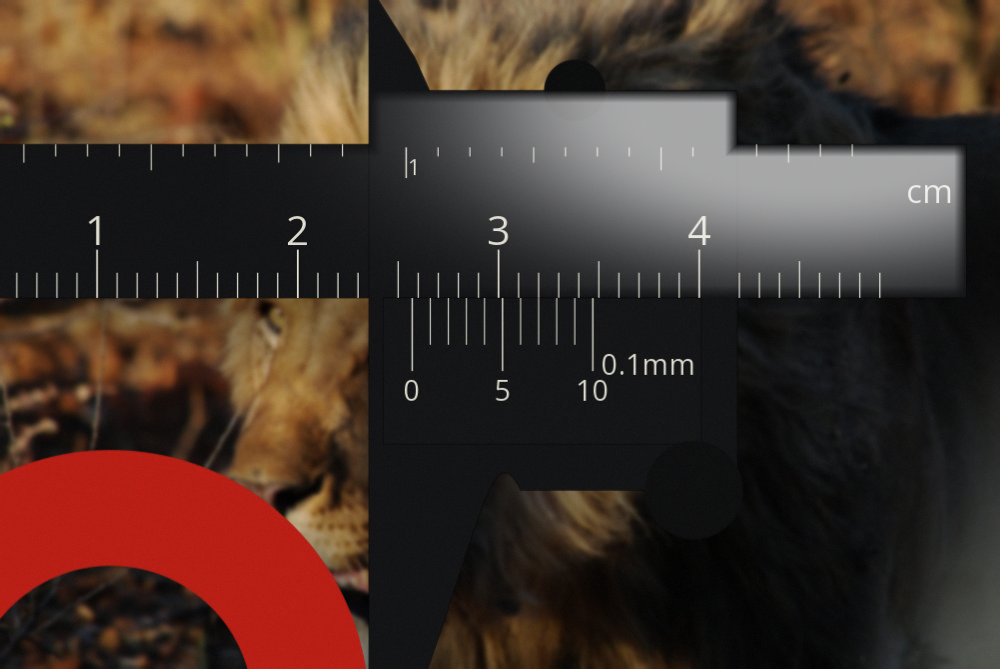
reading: {"value": 25.7, "unit": "mm"}
